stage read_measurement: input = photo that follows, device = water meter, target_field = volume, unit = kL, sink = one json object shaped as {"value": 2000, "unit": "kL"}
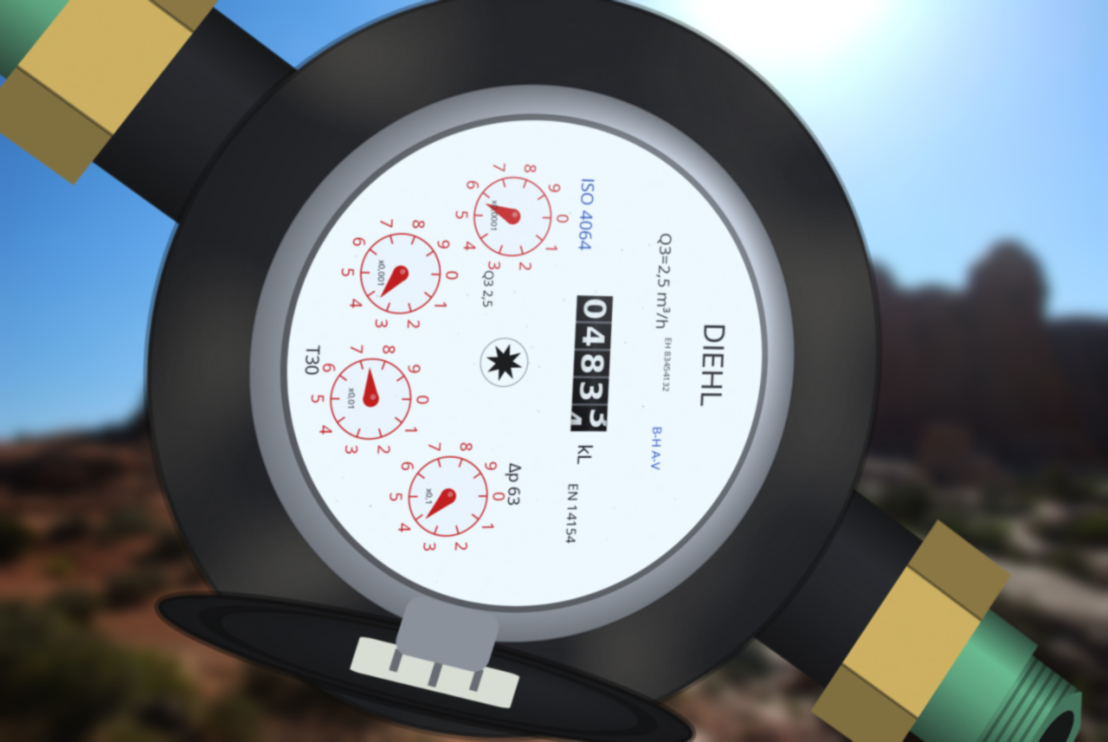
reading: {"value": 4833.3735, "unit": "kL"}
